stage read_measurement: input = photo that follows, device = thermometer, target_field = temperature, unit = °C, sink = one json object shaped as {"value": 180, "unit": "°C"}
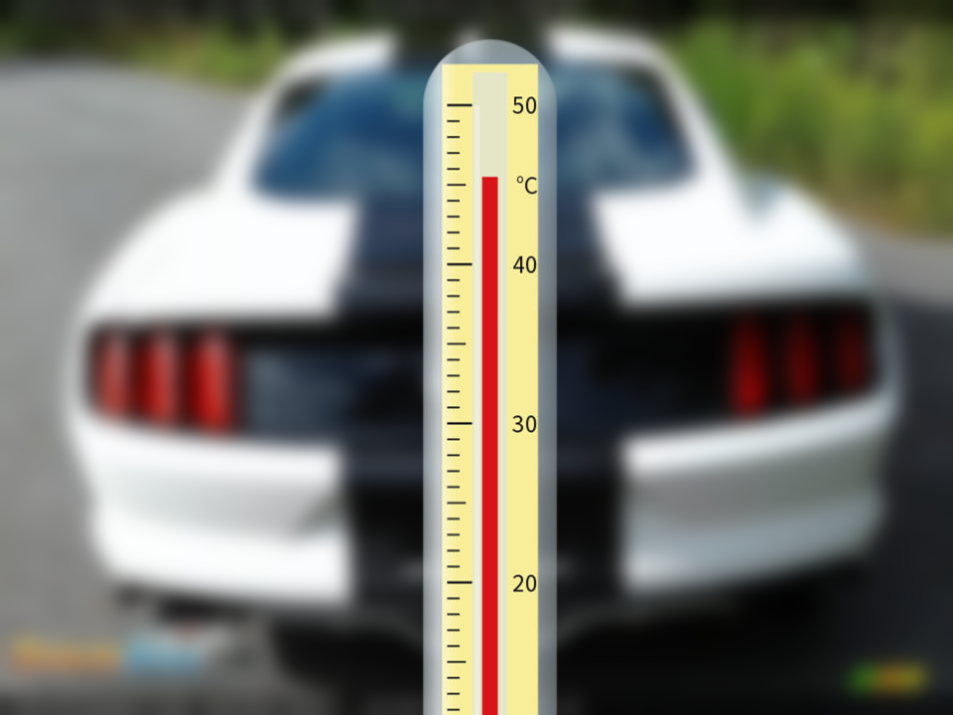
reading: {"value": 45.5, "unit": "°C"}
